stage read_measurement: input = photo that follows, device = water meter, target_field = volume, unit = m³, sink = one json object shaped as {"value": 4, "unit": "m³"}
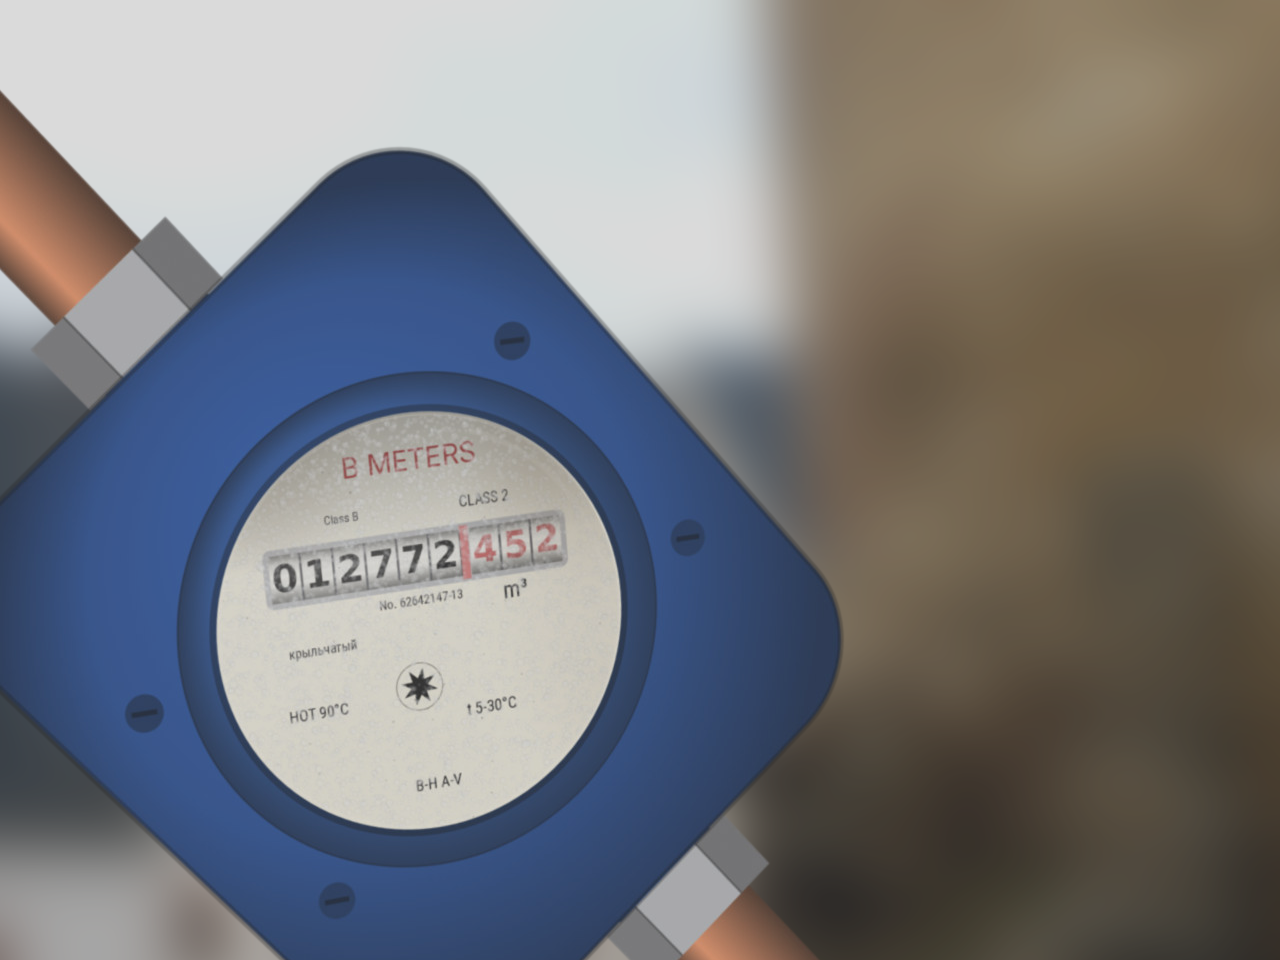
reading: {"value": 12772.452, "unit": "m³"}
